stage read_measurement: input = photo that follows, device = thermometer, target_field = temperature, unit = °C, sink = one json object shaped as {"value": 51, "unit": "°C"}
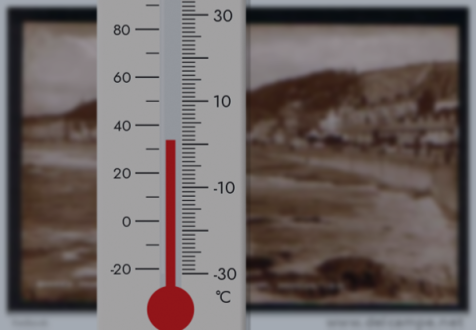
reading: {"value": 1, "unit": "°C"}
